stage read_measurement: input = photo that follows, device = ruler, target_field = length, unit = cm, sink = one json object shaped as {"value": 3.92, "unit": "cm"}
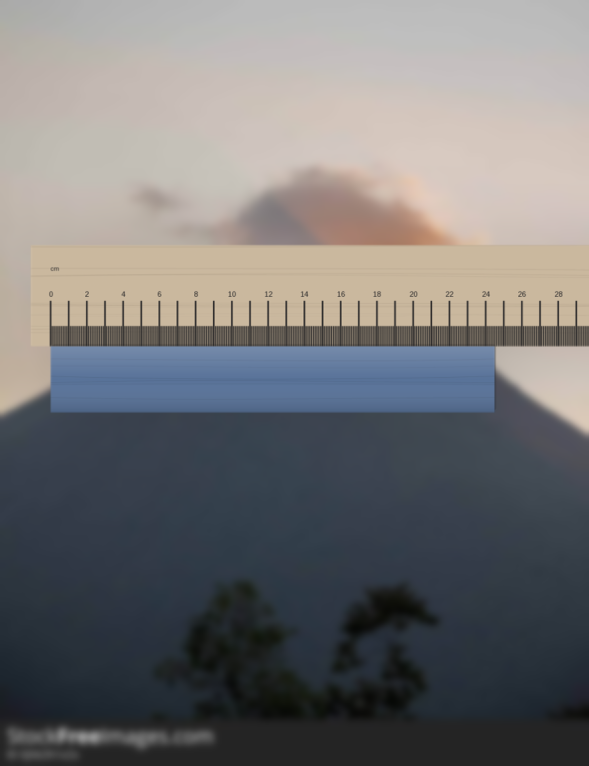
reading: {"value": 24.5, "unit": "cm"}
